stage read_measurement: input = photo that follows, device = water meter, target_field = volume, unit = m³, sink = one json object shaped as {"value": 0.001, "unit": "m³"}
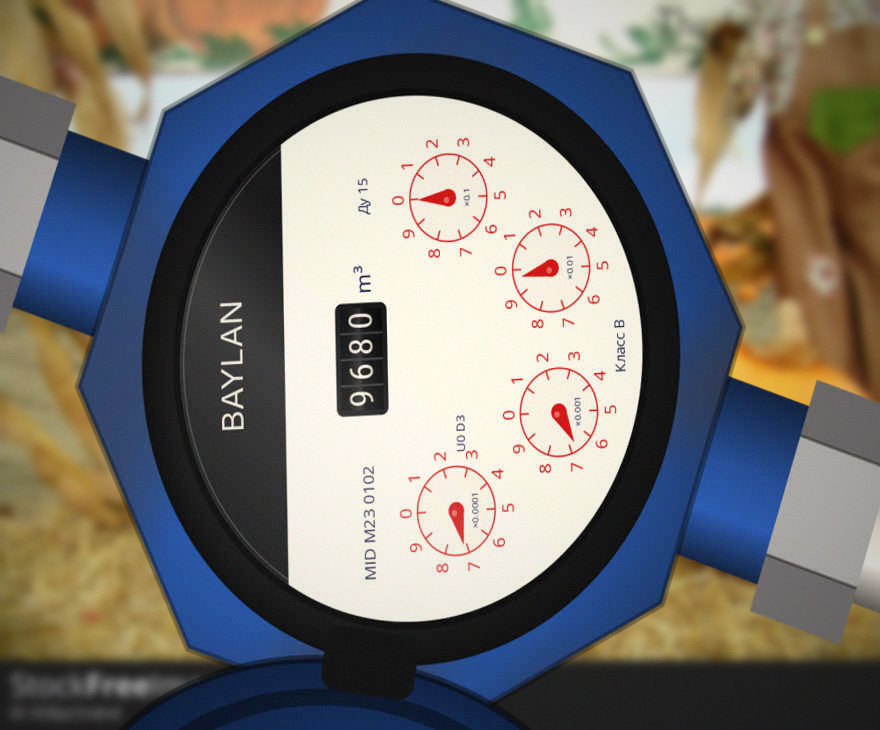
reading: {"value": 9679.9967, "unit": "m³"}
